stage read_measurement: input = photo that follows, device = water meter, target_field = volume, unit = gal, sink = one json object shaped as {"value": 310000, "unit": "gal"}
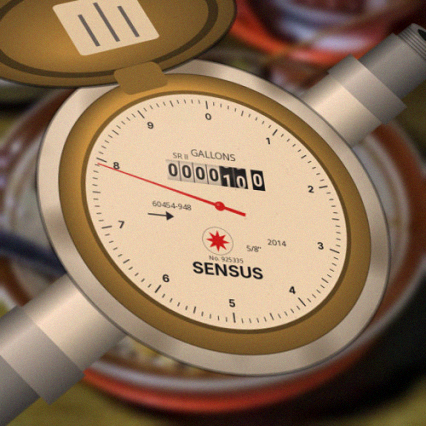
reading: {"value": 97.9, "unit": "gal"}
